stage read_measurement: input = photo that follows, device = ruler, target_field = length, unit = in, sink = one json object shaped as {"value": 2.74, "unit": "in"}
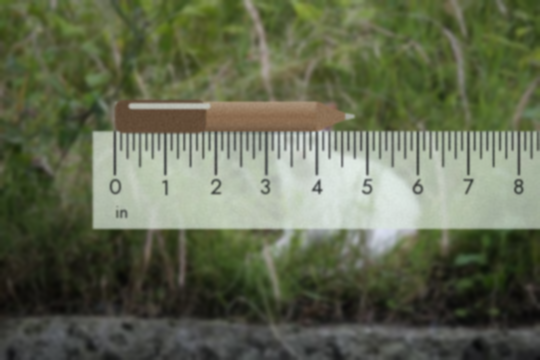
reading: {"value": 4.75, "unit": "in"}
